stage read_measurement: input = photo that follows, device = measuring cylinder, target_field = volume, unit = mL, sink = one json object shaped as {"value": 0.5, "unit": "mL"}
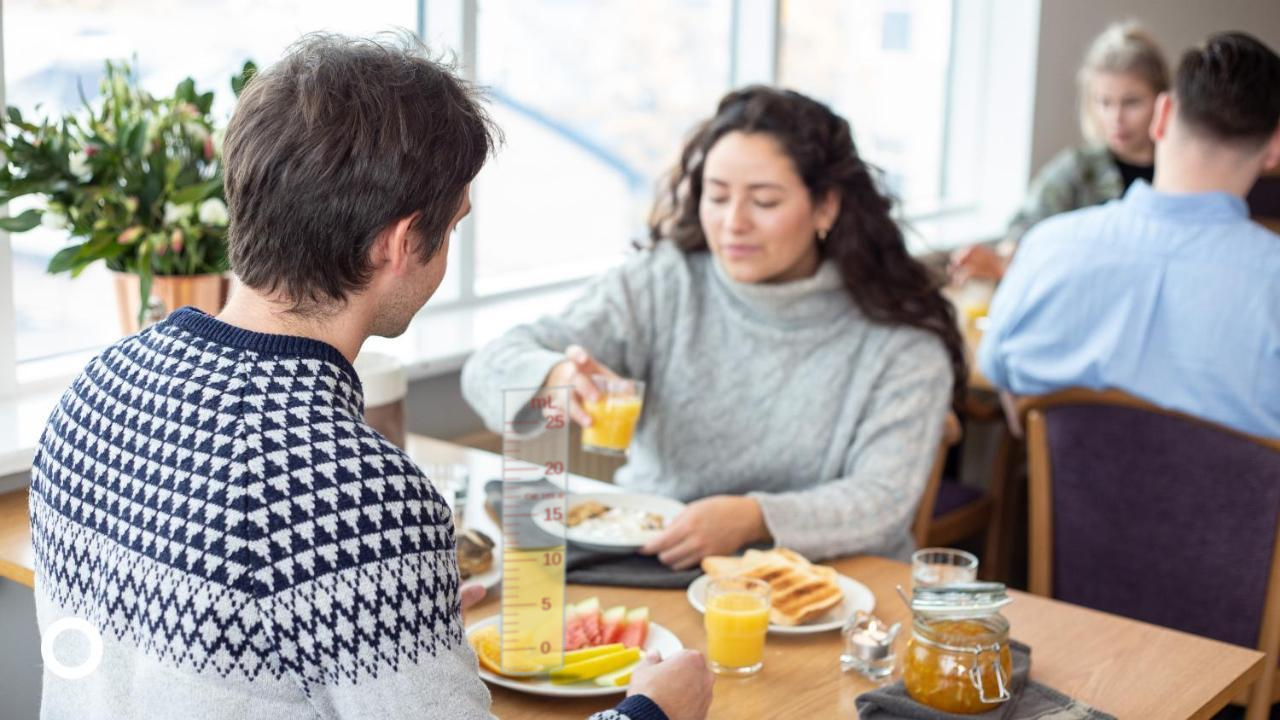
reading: {"value": 11, "unit": "mL"}
